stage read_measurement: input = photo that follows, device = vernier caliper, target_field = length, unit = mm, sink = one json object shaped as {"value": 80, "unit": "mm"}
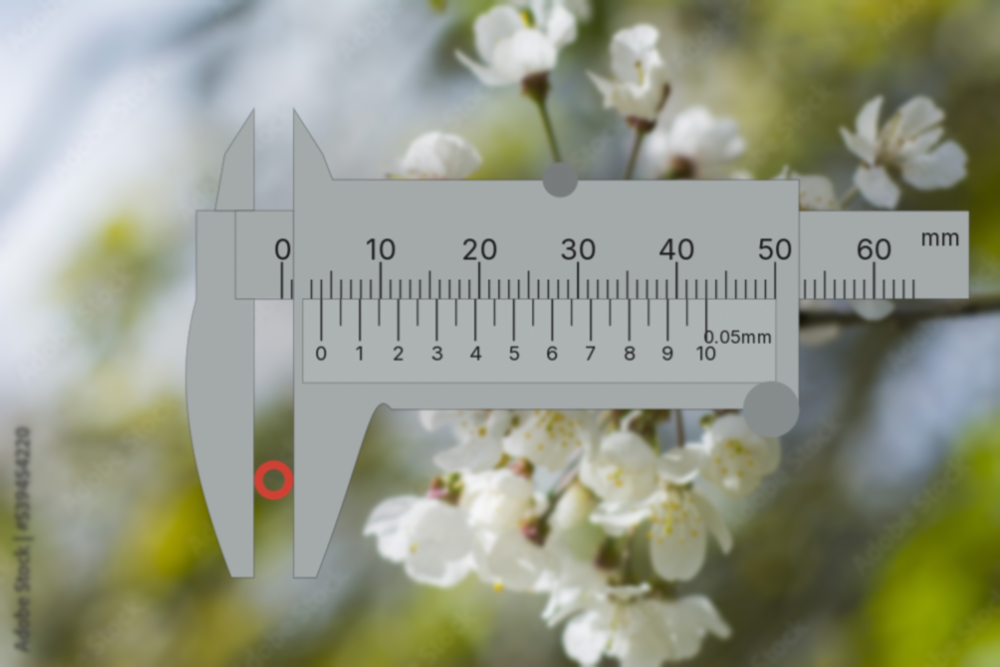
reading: {"value": 4.0, "unit": "mm"}
